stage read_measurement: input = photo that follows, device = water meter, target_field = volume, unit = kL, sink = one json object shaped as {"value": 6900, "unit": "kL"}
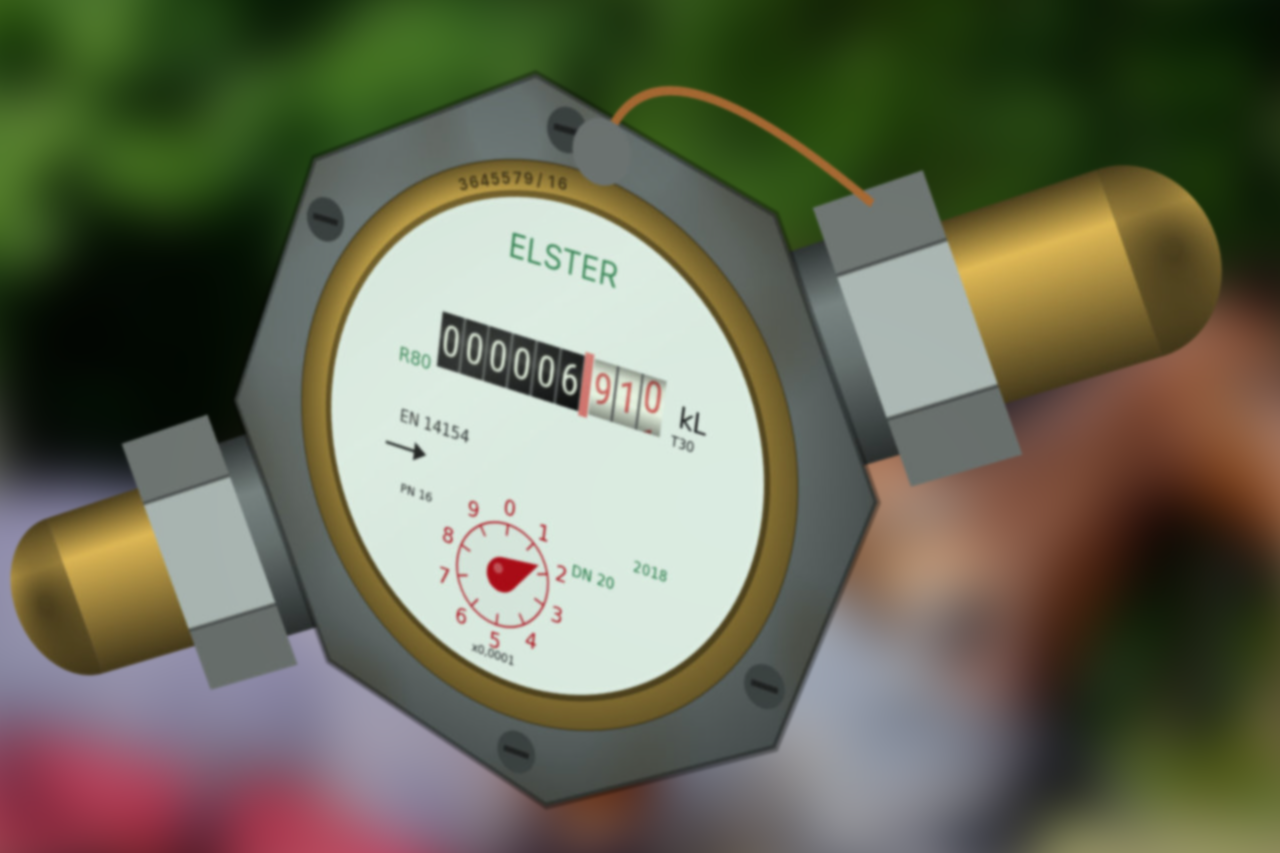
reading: {"value": 6.9101, "unit": "kL"}
